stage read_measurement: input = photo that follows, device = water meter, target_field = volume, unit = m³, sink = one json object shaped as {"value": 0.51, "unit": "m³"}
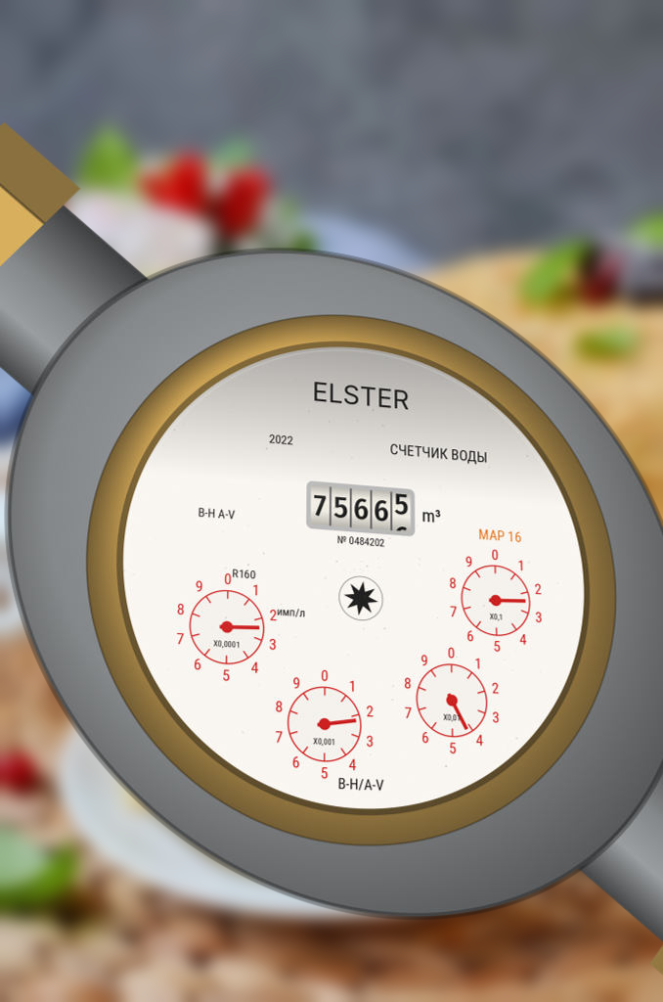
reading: {"value": 75665.2422, "unit": "m³"}
